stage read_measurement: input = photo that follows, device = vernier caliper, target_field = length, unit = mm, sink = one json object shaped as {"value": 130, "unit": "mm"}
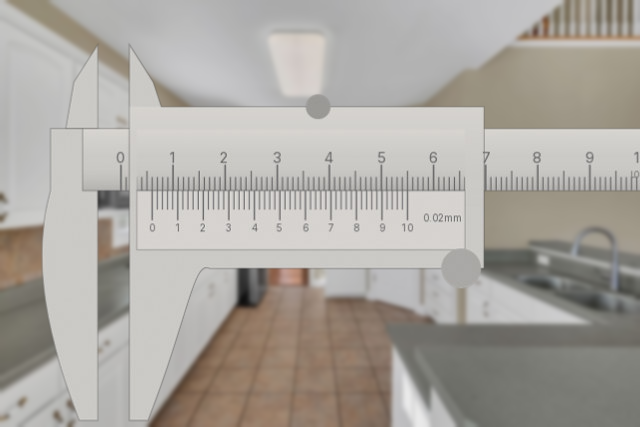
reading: {"value": 6.0, "unit": "mm"}
